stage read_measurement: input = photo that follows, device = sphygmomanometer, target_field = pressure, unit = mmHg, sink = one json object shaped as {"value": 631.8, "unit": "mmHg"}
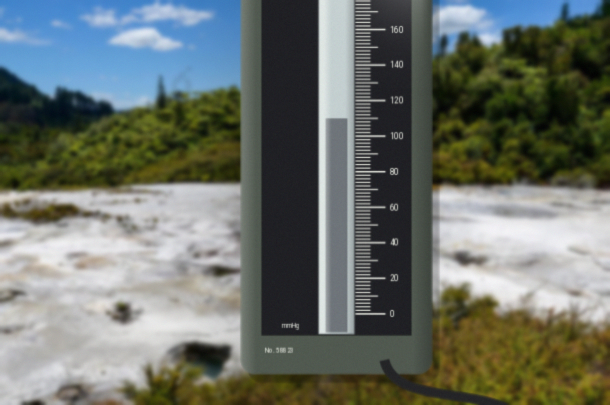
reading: {"value": 110, "unit": "mmHg"}
